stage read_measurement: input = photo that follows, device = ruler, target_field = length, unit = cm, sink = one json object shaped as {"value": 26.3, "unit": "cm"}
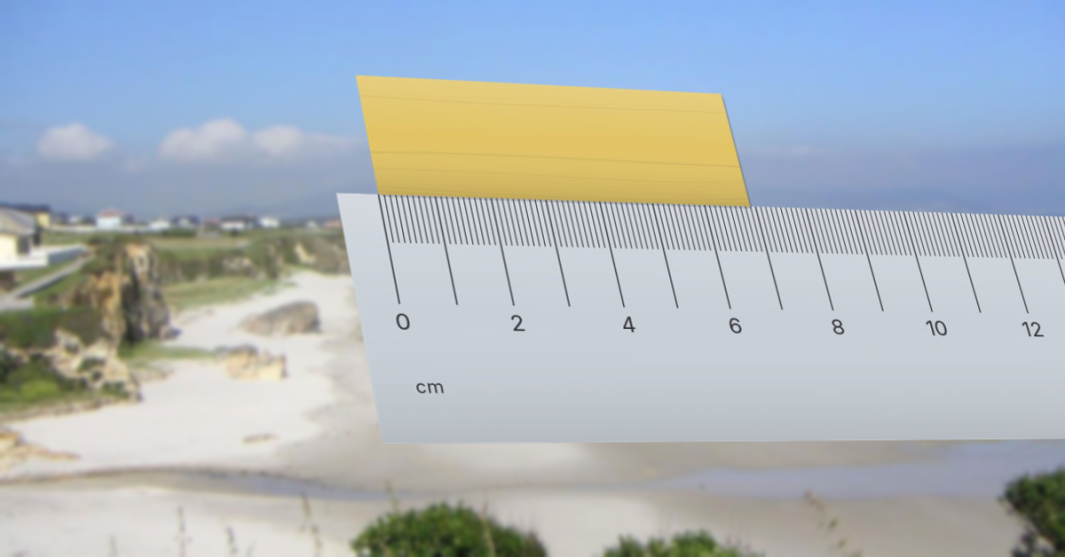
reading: {"value": 6.9, "unit": "cm"}
